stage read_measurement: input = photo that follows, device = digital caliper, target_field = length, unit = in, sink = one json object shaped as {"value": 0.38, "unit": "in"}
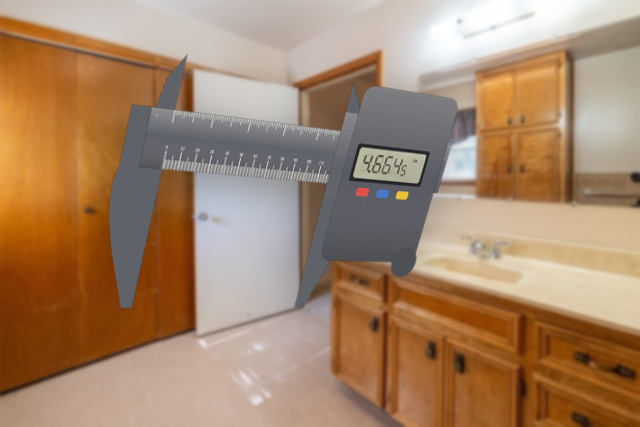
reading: {"value": 4.6645, "unit": "in"}
